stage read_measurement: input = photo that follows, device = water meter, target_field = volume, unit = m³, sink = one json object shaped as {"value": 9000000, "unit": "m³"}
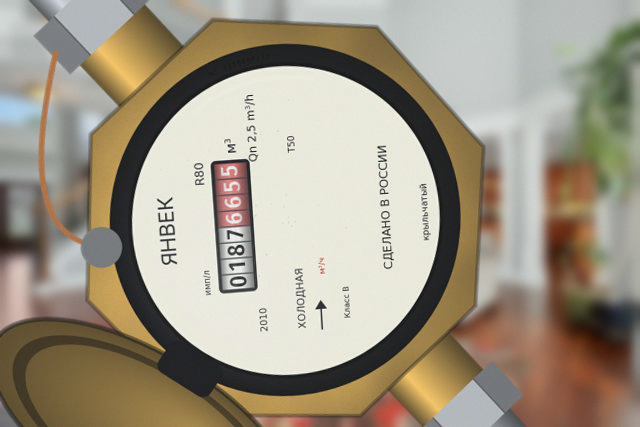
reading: {"value": 187.6655, "unit": "m³"}
